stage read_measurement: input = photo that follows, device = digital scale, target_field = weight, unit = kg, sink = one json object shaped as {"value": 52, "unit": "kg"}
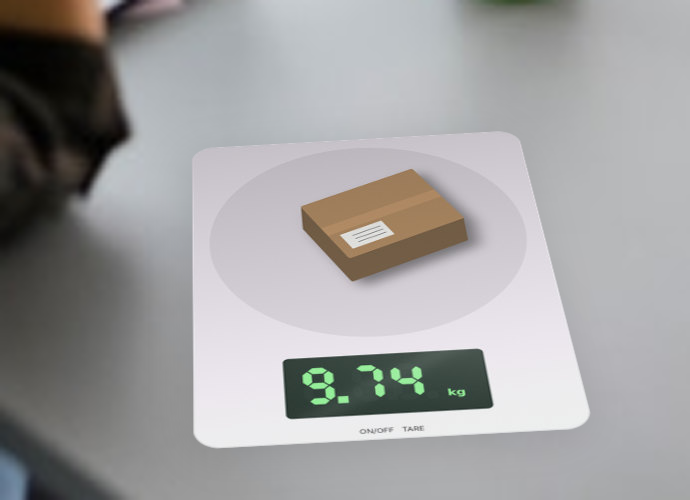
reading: {"value": 9.74, "unit": "kg"}
